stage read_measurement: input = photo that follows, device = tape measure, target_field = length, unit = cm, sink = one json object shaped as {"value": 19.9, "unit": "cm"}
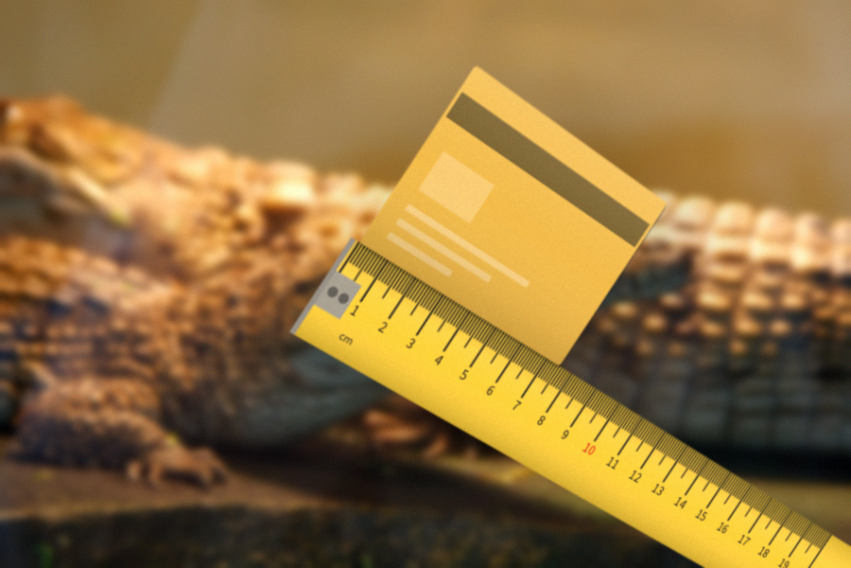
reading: {"value": 7.5, "unit": "cm"}
